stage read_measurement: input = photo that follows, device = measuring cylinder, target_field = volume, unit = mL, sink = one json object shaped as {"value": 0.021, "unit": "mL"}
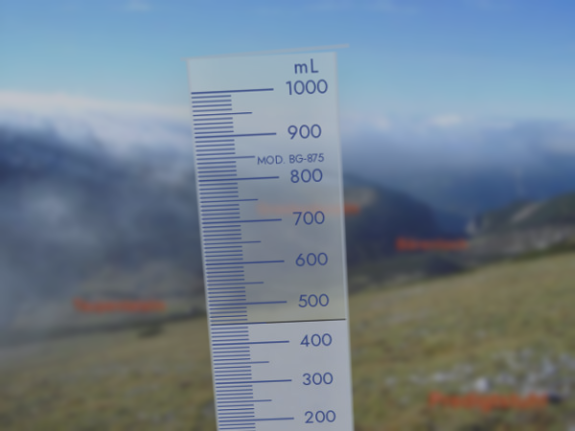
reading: {"value": 450, "unit": "mL"}
